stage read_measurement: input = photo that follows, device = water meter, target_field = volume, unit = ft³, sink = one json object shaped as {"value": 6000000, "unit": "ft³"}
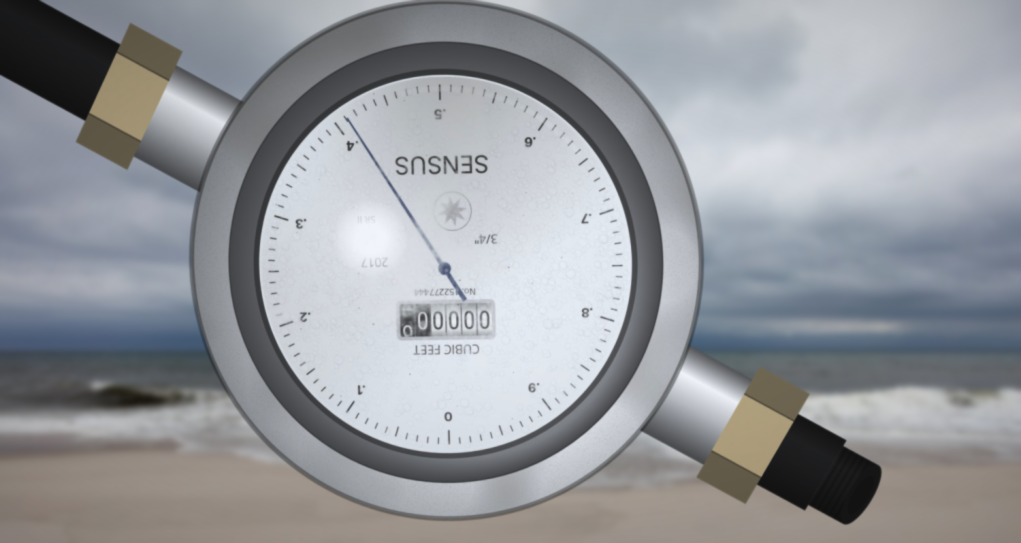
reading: {"value": 6.41, "unit": "ft³"}
